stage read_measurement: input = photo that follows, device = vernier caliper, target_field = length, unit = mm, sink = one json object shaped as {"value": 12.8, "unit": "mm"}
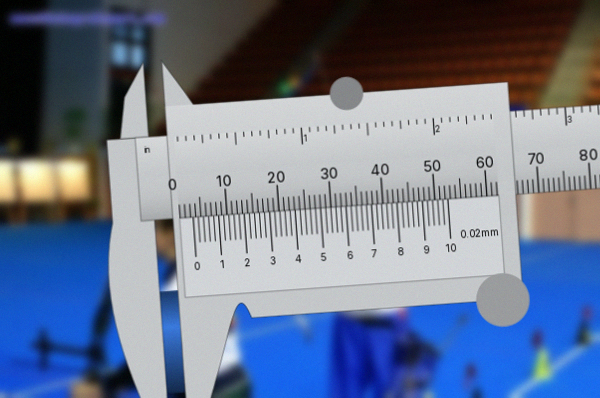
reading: {"value": 3.5, "unit": "mm"}
